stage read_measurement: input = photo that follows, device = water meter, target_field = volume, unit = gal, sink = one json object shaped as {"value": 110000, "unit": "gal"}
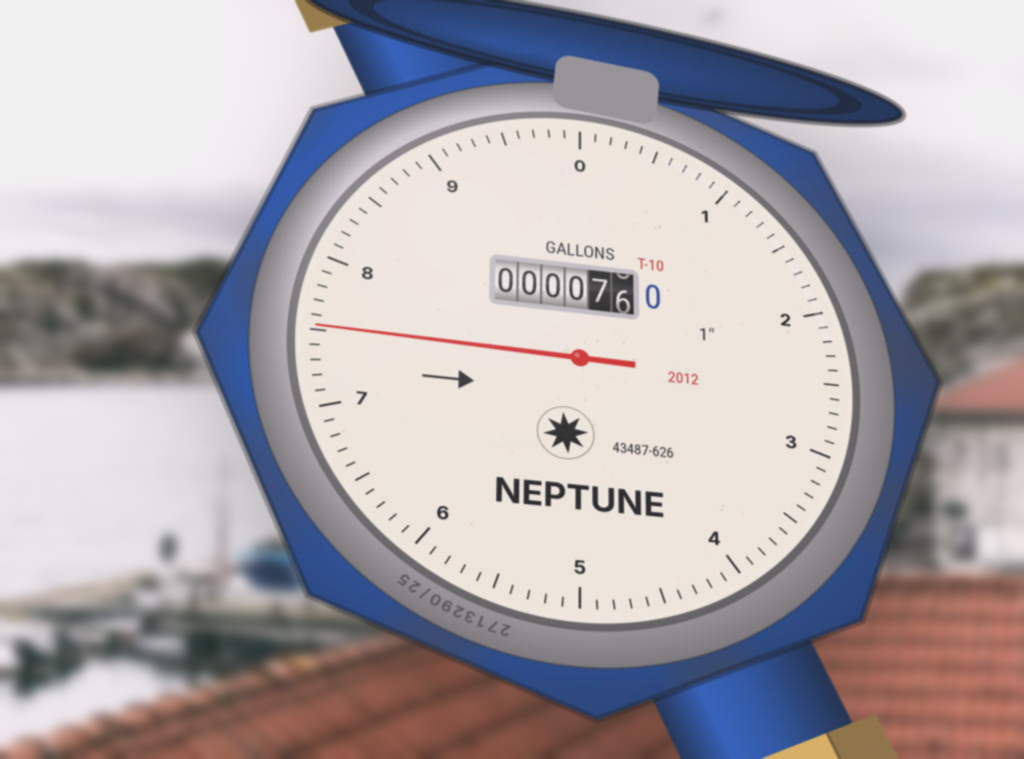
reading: {"value": 757.5, "unit": "gal"}
